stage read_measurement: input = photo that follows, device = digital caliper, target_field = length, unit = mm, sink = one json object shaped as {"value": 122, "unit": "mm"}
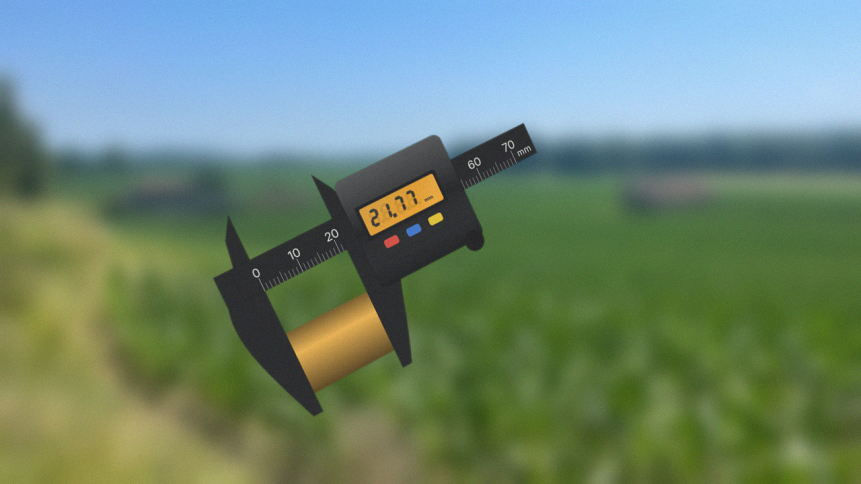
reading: {"value": 21.77, "unit": "mm"}
